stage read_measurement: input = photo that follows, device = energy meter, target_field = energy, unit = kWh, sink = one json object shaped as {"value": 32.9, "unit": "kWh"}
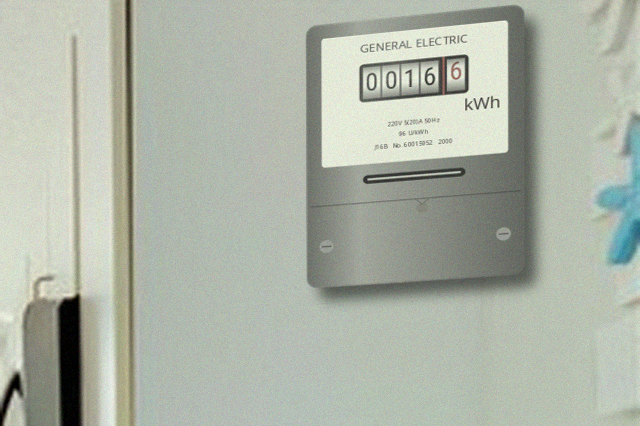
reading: {"value": 16.6, "unit": "kWh"}
